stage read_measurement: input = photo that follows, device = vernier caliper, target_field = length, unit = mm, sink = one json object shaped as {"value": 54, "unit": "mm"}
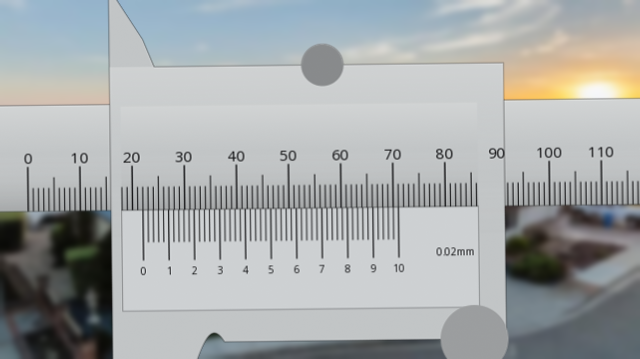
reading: {"value": 22.0, "unit": "mm"}
